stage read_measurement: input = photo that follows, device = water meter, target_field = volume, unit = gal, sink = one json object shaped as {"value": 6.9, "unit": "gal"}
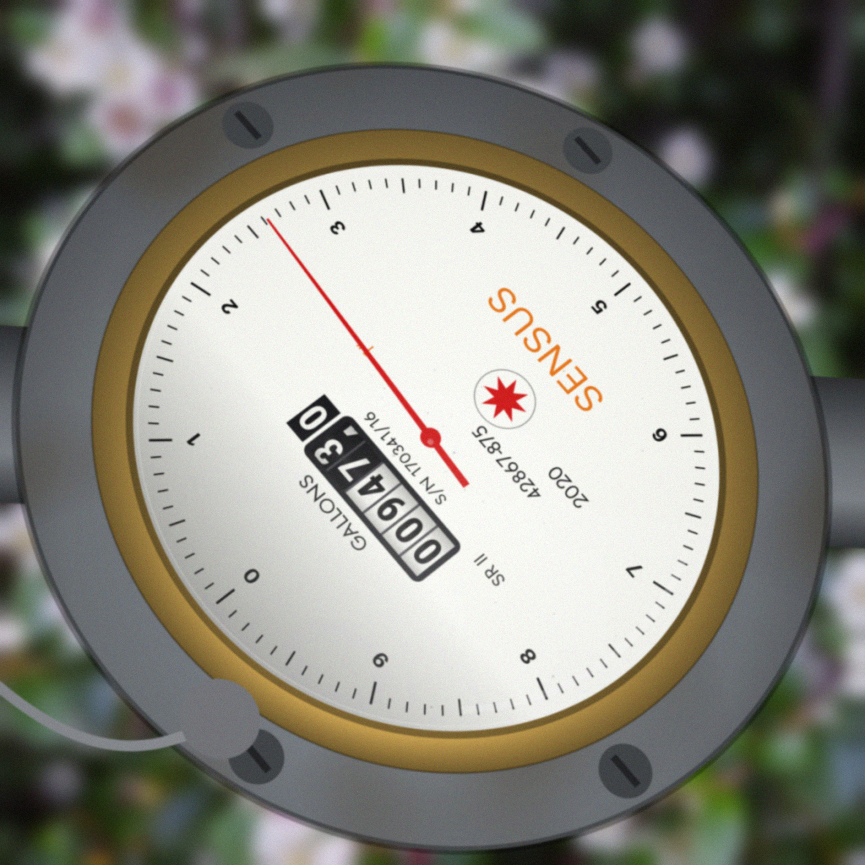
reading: {"value": 94732.6, "unit": "gal"}
